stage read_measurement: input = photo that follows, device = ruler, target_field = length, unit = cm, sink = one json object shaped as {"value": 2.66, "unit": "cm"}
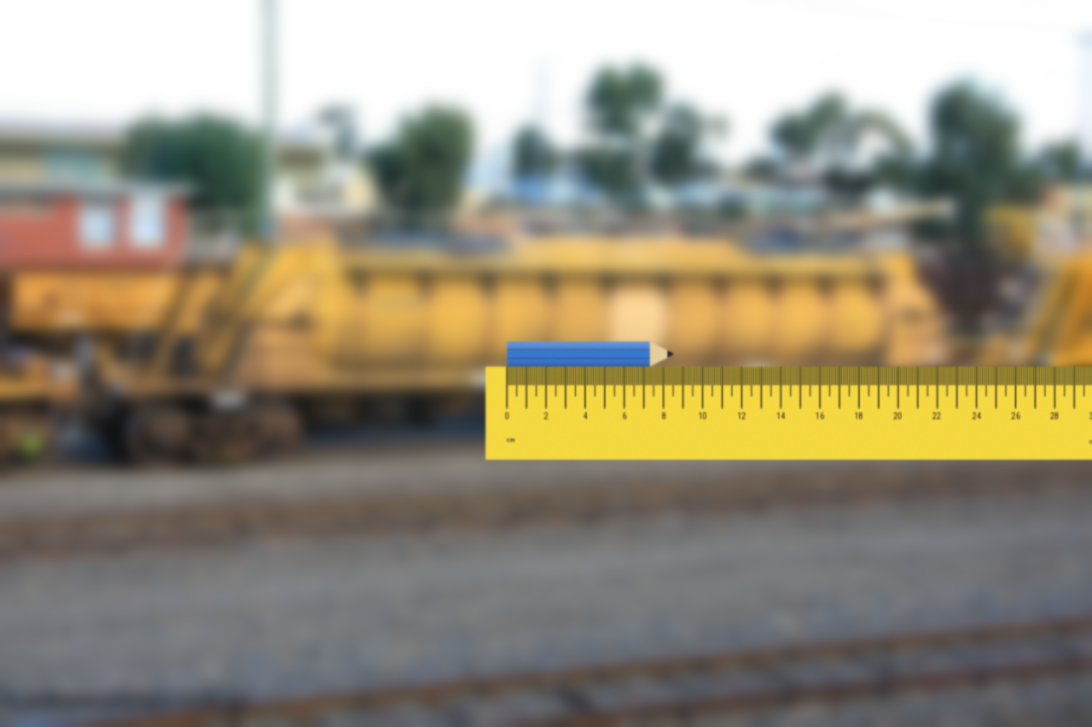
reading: {"value": 8.5, "unit": "cm"}
